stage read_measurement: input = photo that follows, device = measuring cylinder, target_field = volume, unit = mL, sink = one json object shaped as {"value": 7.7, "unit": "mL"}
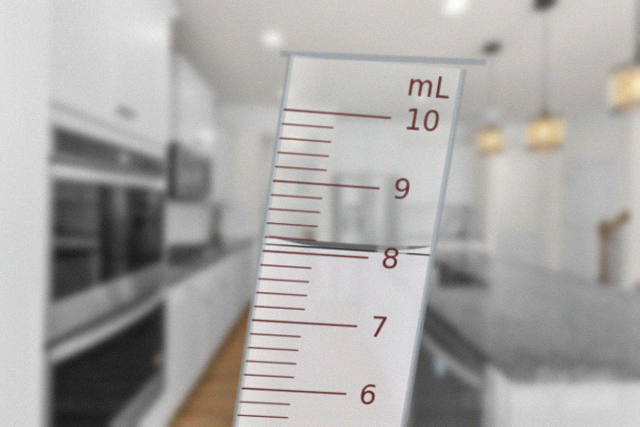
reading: {"value": 8.1, "unit": "mL"}
